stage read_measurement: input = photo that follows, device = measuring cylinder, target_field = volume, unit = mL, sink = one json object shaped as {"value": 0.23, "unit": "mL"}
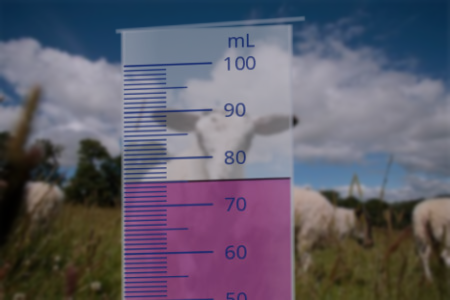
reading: {"value": 75, "unit": "mL"}
